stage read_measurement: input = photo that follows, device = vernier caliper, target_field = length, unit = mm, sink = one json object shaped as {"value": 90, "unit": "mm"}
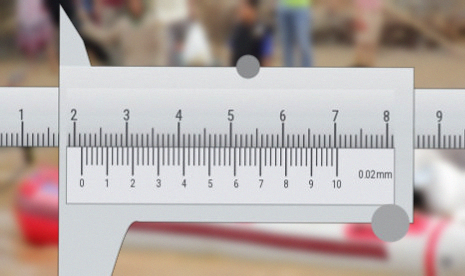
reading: {"value": 21.4, "unit": "mm"}
